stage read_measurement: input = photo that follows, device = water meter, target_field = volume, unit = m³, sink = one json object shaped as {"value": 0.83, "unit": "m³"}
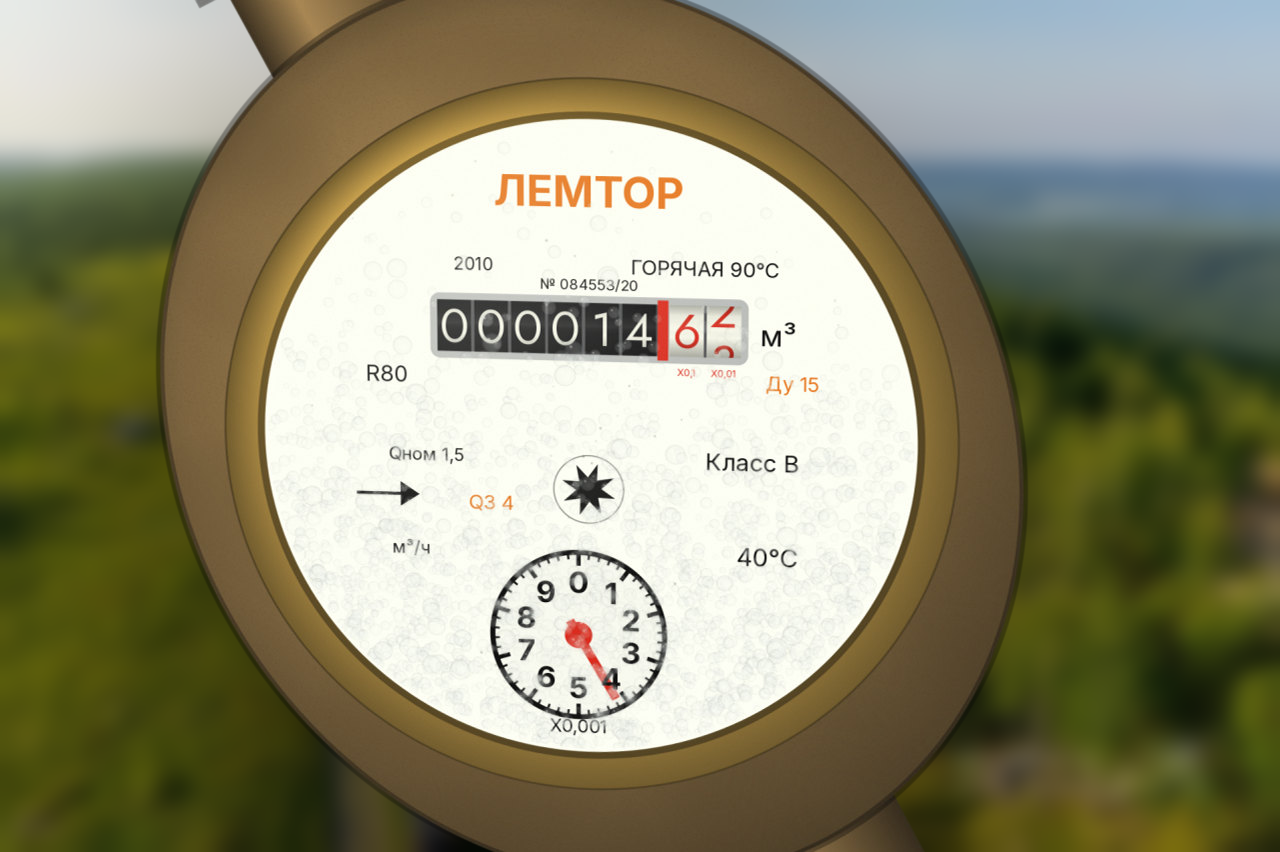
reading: {"value": 14.624, "unit": "m³"}
